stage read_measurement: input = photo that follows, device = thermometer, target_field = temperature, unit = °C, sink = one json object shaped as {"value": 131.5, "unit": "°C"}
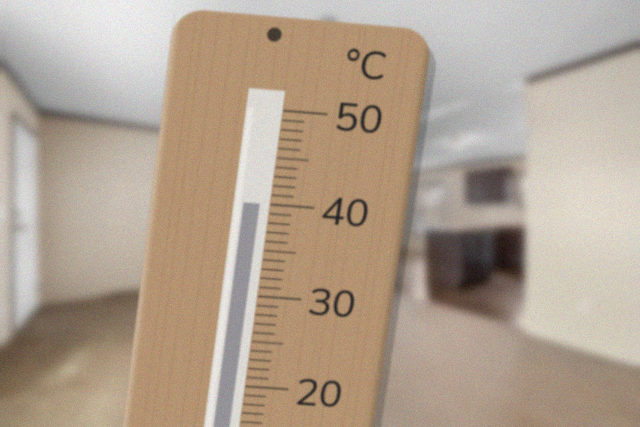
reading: {"value": 40, "unit": "°C"}
